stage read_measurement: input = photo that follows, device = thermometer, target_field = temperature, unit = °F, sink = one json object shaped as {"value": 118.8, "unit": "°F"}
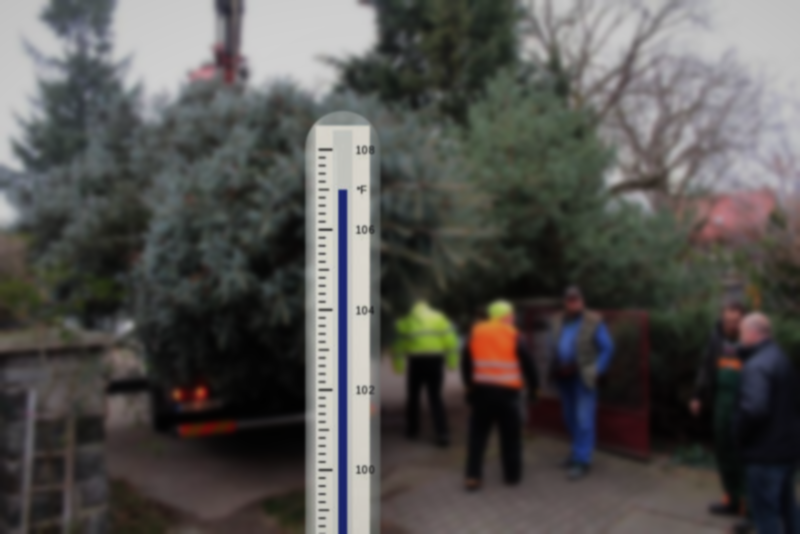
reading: {"value": 107, "unit": "°F"}
